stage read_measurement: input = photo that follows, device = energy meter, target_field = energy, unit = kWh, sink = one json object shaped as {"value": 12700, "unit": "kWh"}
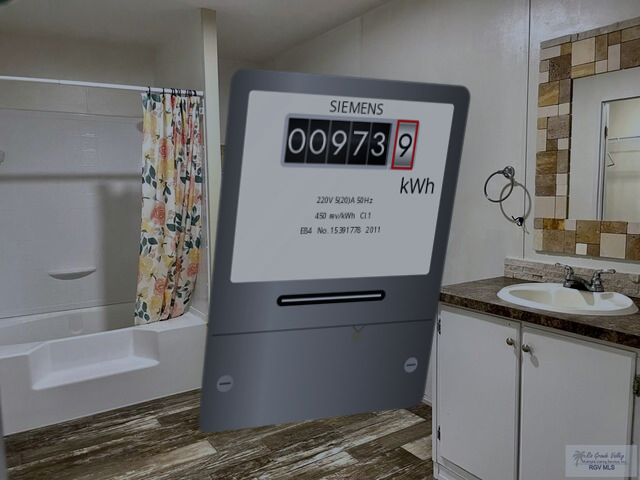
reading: {"value": 973.9, "unit": "kWh"}
